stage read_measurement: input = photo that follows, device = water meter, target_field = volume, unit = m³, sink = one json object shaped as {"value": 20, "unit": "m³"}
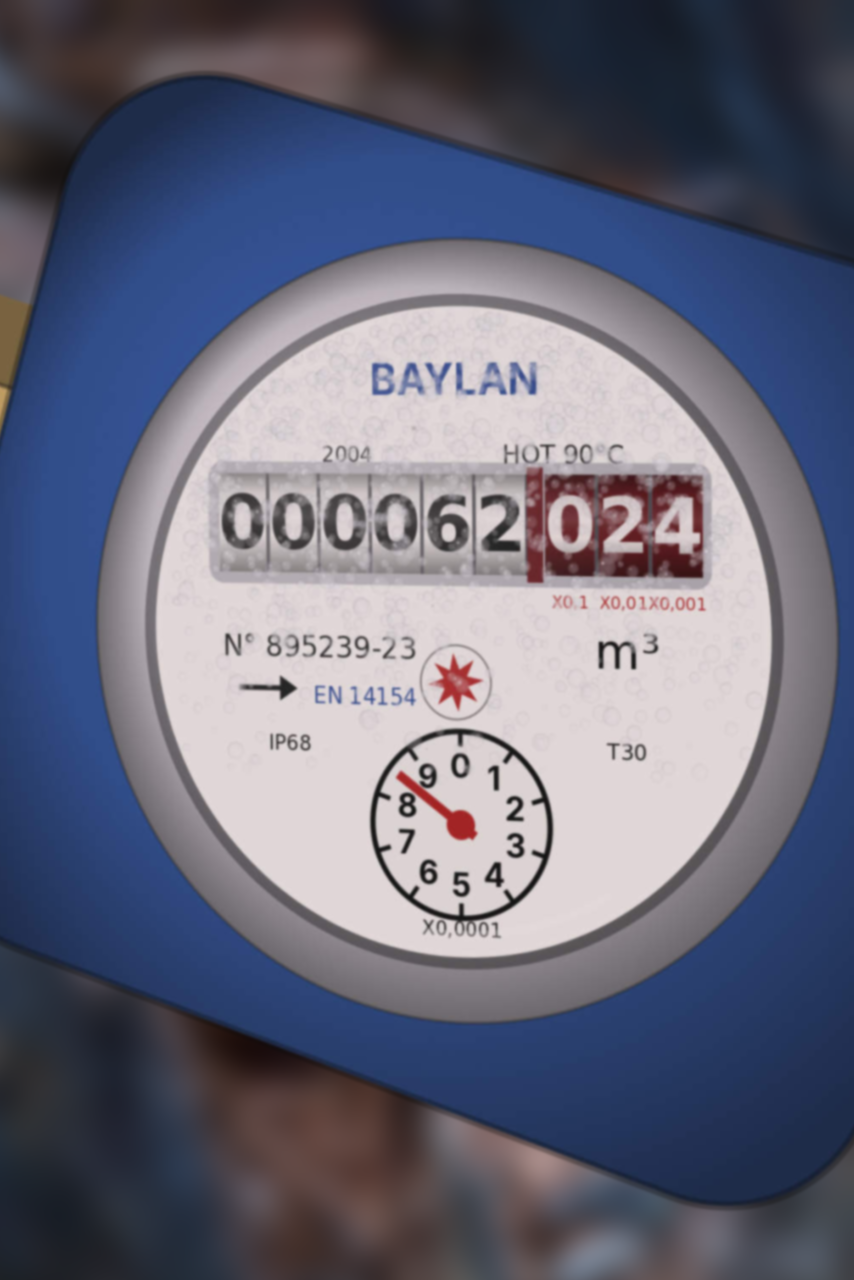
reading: {"value": 62.0248, "unit": "m³"}
